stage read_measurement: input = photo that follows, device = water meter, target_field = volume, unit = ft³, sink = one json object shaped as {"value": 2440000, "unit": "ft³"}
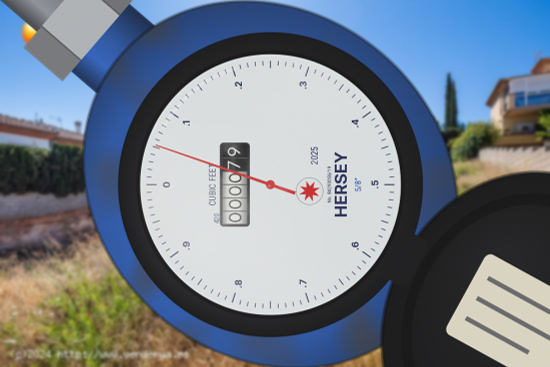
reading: {"value": 79.05, "unit": "ft³"}
